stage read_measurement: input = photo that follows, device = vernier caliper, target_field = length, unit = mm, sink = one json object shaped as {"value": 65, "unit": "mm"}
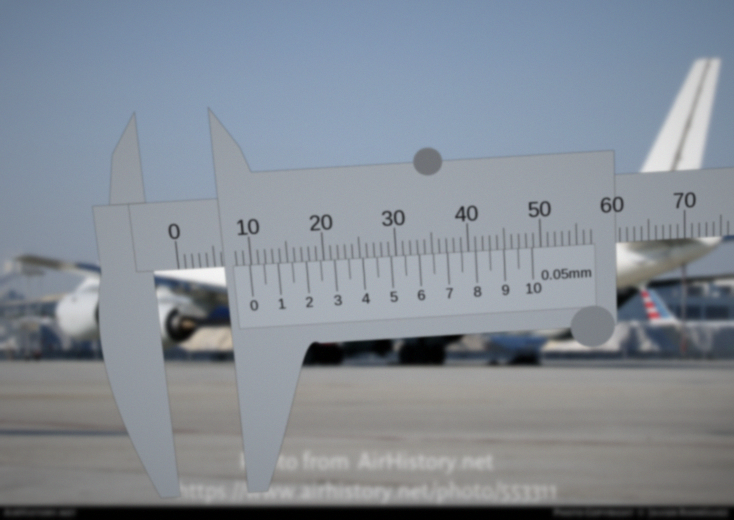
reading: {"value": 9.8, "unit": "mm"}
